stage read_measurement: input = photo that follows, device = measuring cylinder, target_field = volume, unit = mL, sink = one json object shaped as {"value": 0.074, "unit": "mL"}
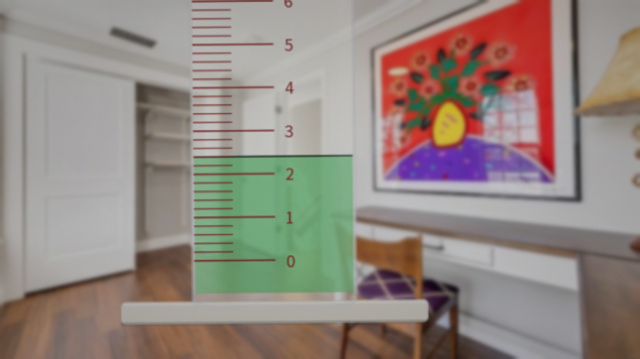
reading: {"value": 2.4, "unit": "mL"}
